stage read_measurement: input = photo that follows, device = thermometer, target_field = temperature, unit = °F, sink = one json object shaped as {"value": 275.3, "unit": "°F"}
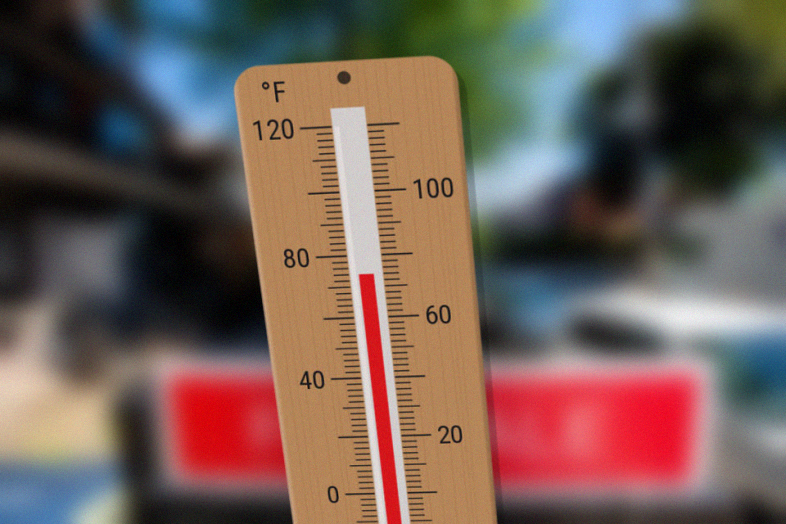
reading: {"value": 74, "unit": "°F"}
